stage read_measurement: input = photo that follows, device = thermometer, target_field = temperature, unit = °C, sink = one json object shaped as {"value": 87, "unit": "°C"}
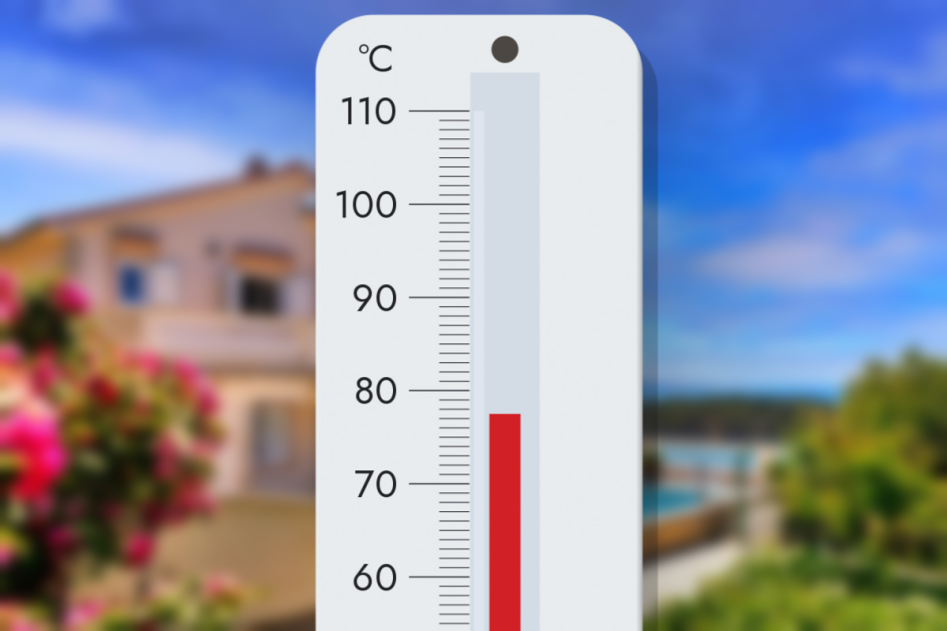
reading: {"value": 77.5, "unit": "°C"}
